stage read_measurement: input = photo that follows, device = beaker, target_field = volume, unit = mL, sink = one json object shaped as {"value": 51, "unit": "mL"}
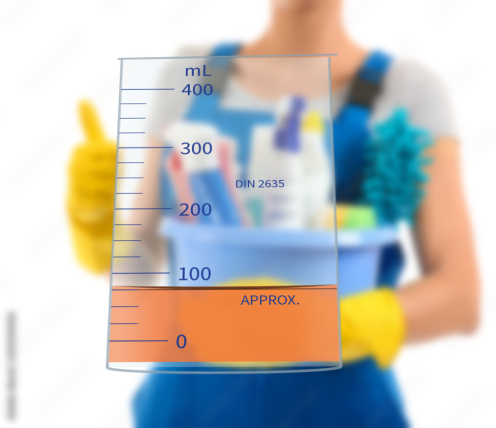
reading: {"value": 75, "unit": "mL"}
